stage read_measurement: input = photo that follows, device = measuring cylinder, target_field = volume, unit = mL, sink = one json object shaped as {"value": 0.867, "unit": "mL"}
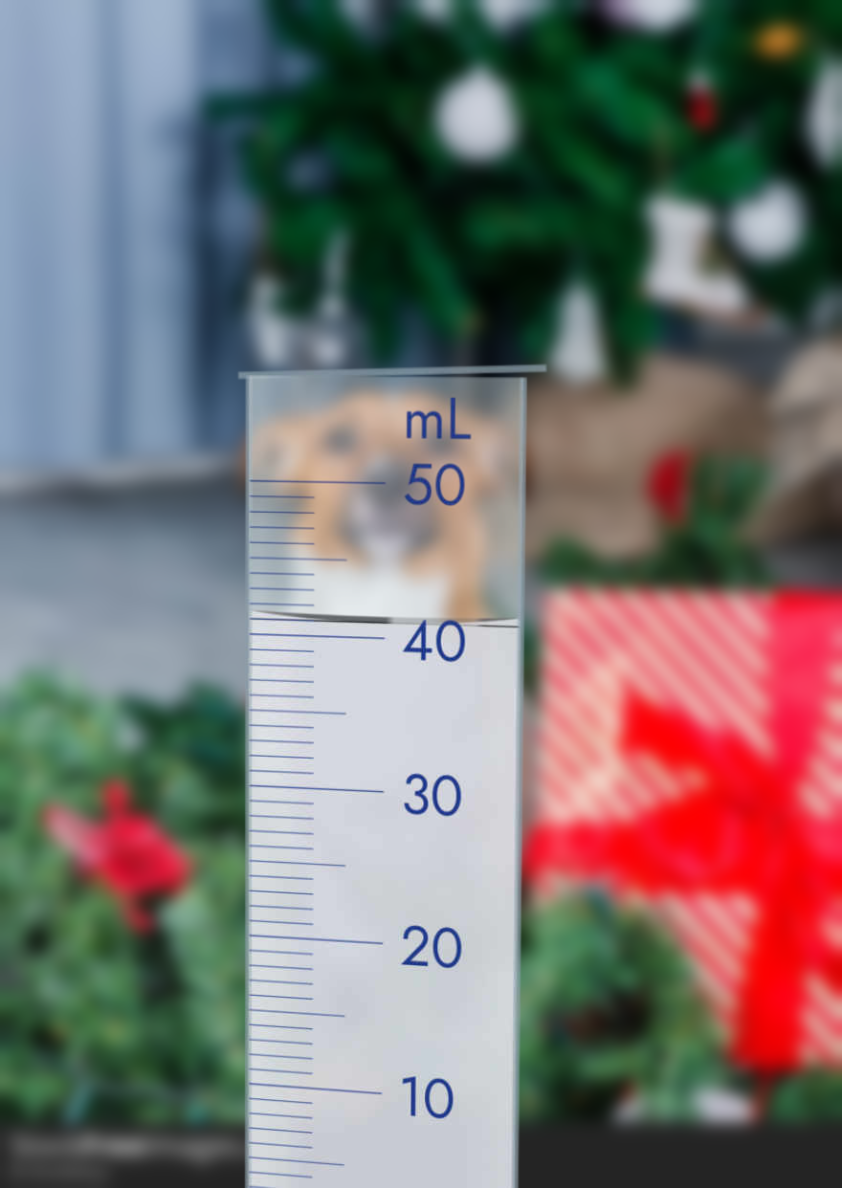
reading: {"value": 41, "unit": "mL"}
